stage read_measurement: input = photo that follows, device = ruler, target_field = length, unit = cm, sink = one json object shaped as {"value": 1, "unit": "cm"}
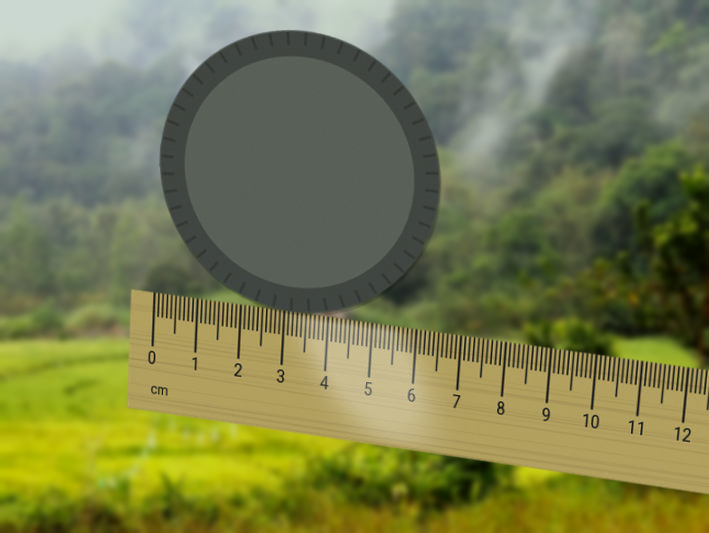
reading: {"value": 6.3, "unit": "cm"}
